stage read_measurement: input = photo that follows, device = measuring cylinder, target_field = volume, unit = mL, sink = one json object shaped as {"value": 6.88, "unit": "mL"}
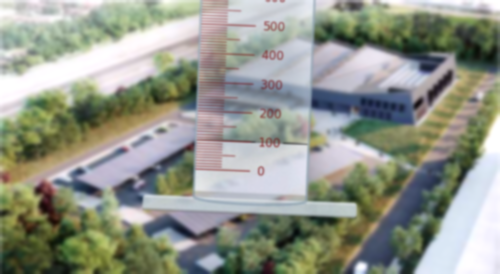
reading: {"value": 100, "unit": "mL"}
